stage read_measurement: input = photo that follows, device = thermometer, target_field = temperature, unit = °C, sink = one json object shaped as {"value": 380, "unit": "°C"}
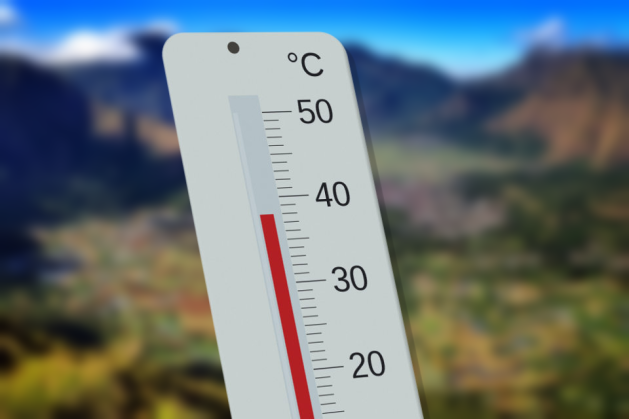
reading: {"value": 38, "unit": "°C"}
